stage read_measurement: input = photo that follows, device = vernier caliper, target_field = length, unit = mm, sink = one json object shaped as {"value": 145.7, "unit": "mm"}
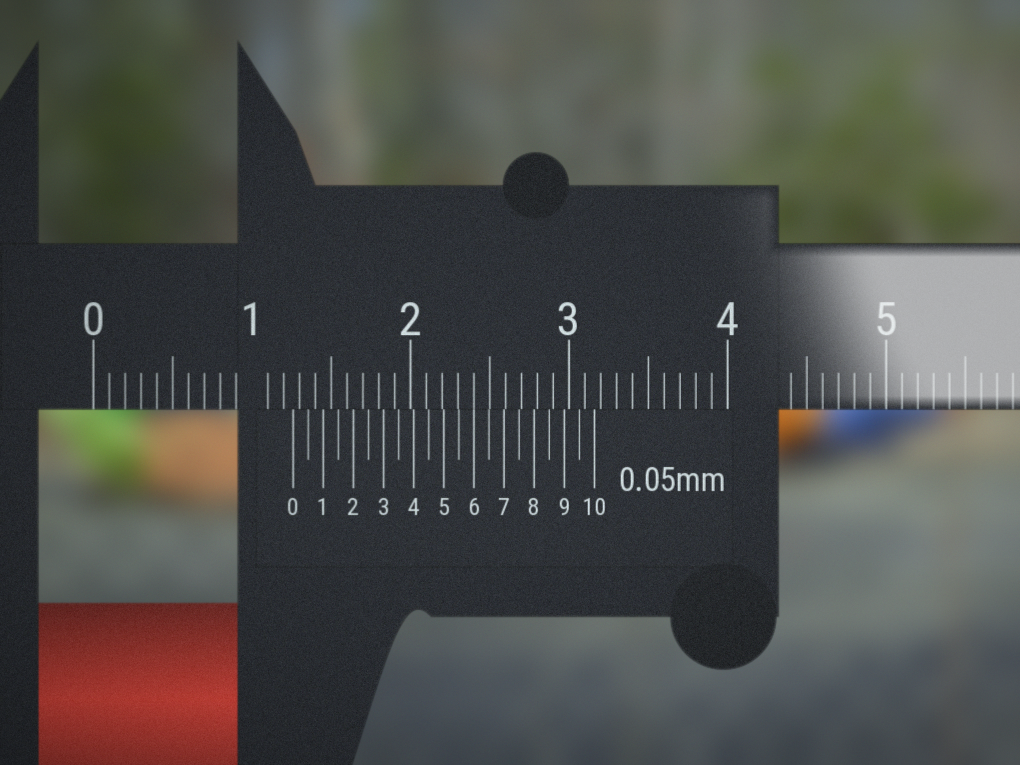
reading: {"value": 12.6, "unit": "mm"}
